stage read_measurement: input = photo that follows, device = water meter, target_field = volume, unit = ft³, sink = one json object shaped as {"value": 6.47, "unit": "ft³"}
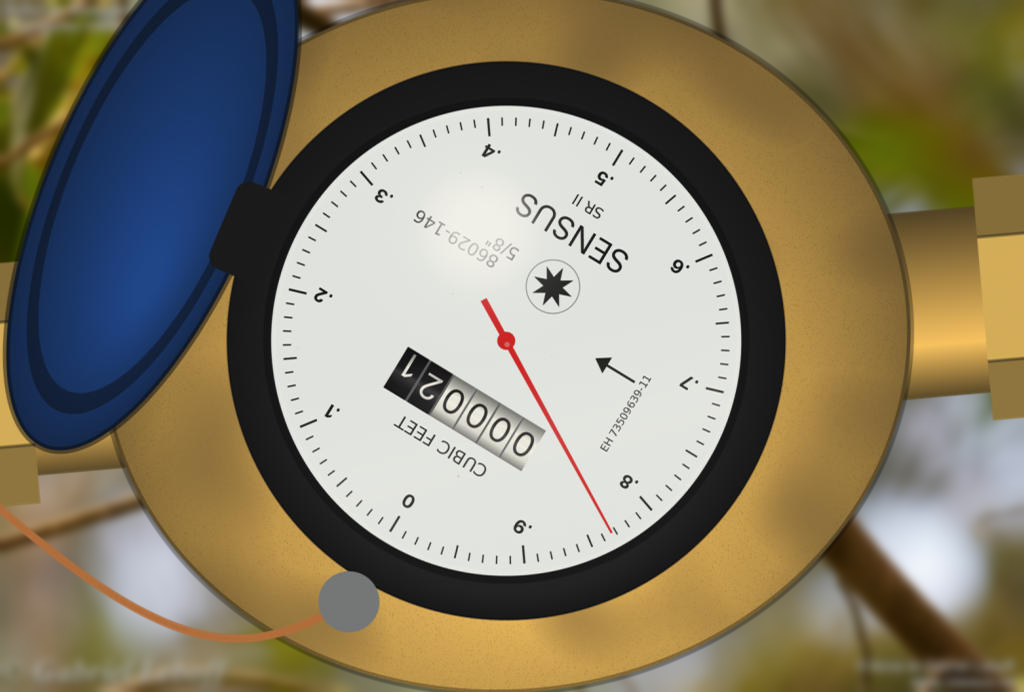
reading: {"value": 20.83, "unit": "ft³"}
